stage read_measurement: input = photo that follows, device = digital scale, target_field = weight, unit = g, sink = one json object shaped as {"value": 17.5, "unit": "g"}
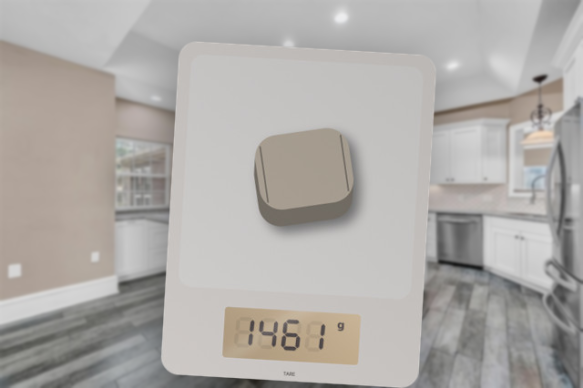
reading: {"value": 1461, "unit": "g"}
